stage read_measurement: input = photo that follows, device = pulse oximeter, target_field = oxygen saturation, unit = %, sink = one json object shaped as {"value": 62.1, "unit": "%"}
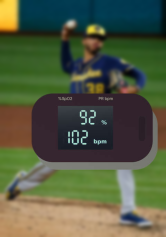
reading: {"value": 92, "unit": "%"}
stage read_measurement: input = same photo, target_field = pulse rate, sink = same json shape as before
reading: {"value": 102, "unit": "bpm"}
